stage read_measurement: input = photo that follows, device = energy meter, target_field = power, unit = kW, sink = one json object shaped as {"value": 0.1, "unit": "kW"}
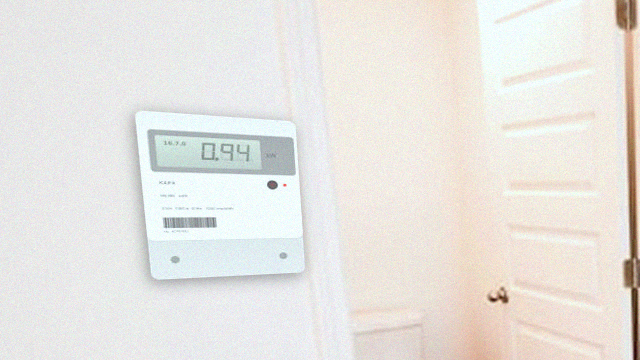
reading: {"value": 0.94, "unit": "kW"}
